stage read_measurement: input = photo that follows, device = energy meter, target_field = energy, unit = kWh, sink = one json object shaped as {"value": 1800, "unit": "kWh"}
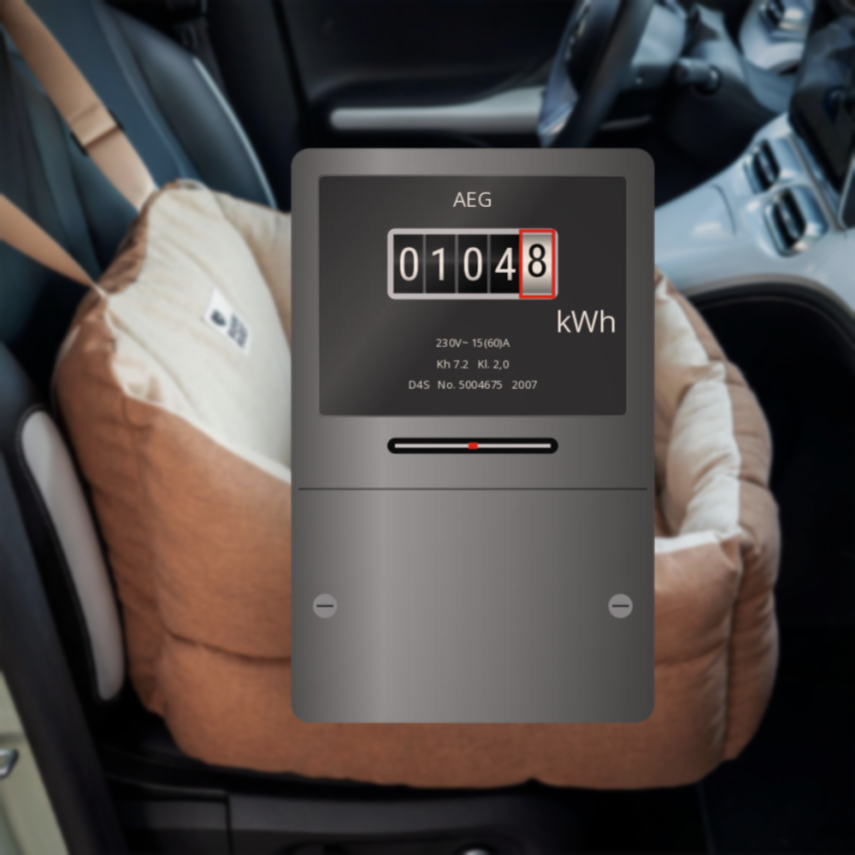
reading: {"value": 104.8, "unit": "kWh"}
